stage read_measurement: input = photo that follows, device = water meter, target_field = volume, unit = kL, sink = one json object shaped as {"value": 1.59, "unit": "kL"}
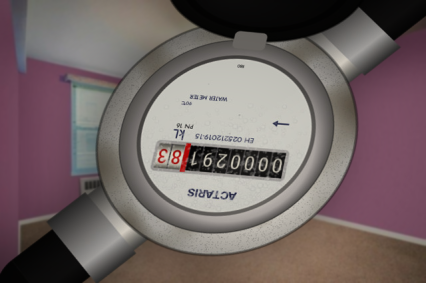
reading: {"value": 291.83, "unit": "kL"}
